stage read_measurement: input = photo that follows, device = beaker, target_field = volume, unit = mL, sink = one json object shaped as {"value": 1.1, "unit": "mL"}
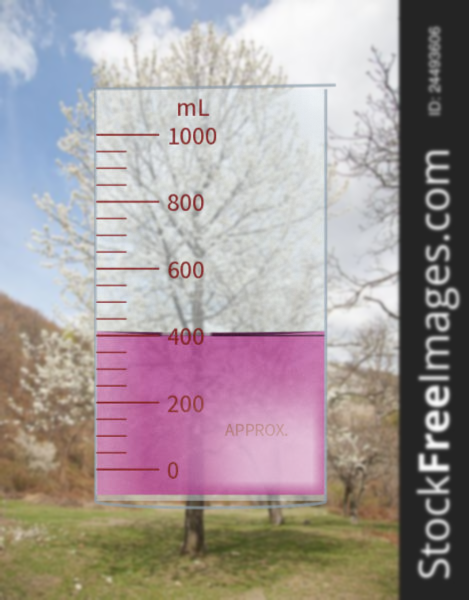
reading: {"value": 400, "unit": "mL"}
